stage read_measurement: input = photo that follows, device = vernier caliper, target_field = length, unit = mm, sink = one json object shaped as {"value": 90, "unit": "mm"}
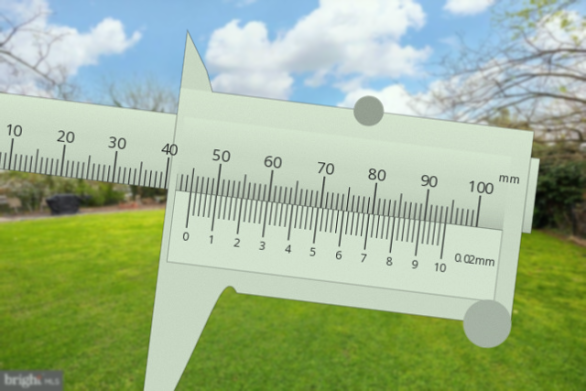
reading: {"value": 45.0, "unit": "mm"}
